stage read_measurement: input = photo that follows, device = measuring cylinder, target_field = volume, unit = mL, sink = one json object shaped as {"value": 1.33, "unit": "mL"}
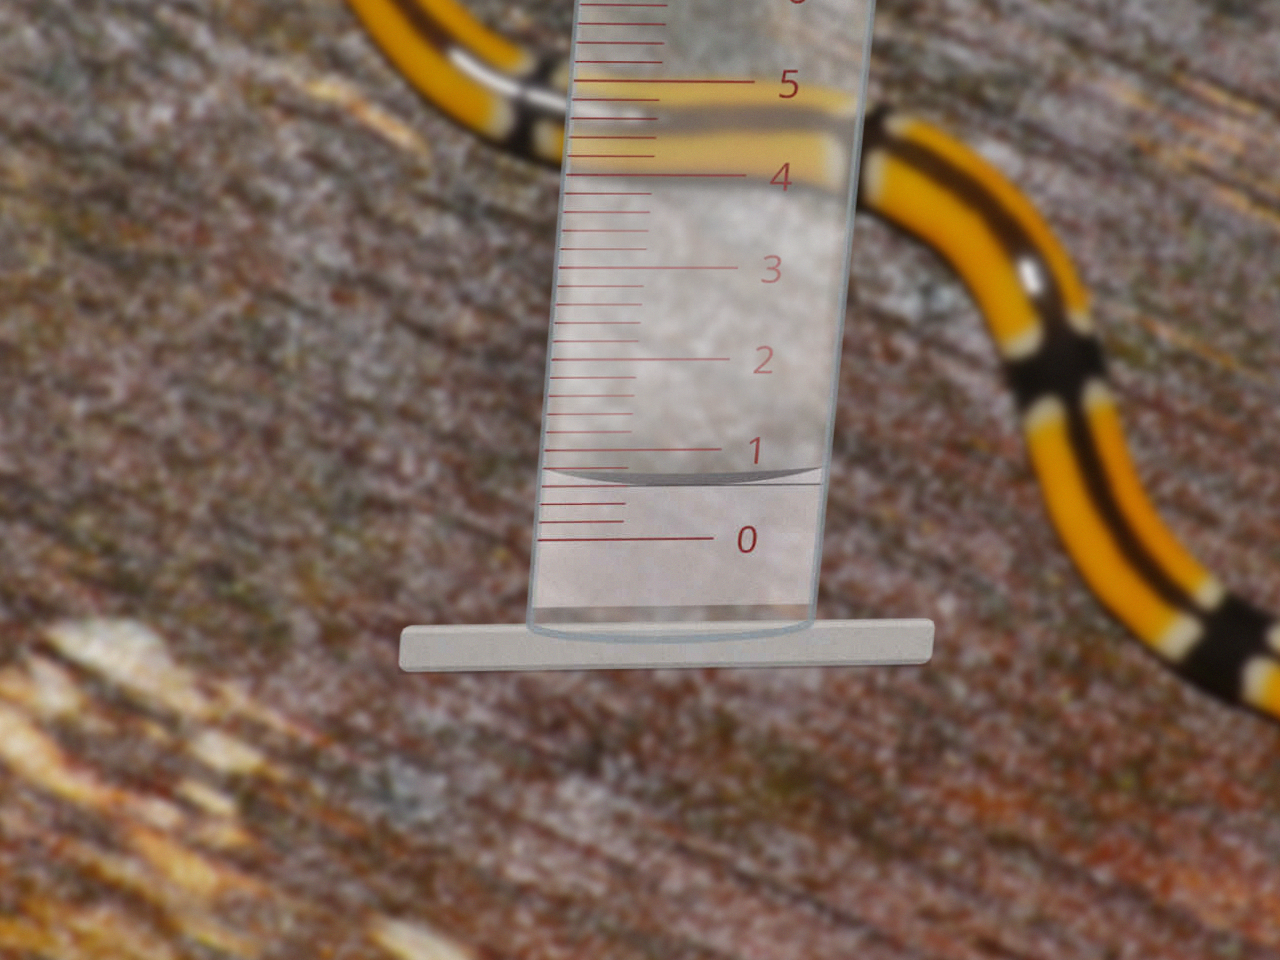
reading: {"value": 0.6, "unit": "mL"}
